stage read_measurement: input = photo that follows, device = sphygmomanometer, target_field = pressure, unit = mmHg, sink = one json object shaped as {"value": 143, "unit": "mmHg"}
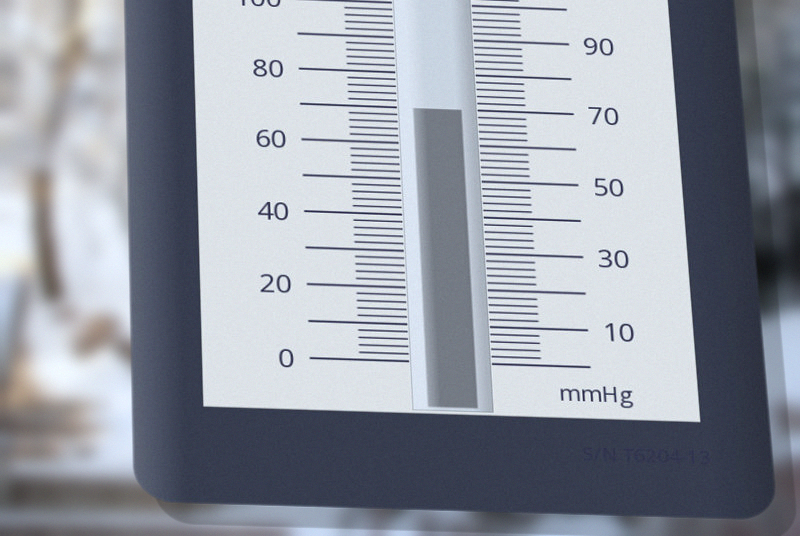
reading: {"value": 70, "unit": "mmHg"}
